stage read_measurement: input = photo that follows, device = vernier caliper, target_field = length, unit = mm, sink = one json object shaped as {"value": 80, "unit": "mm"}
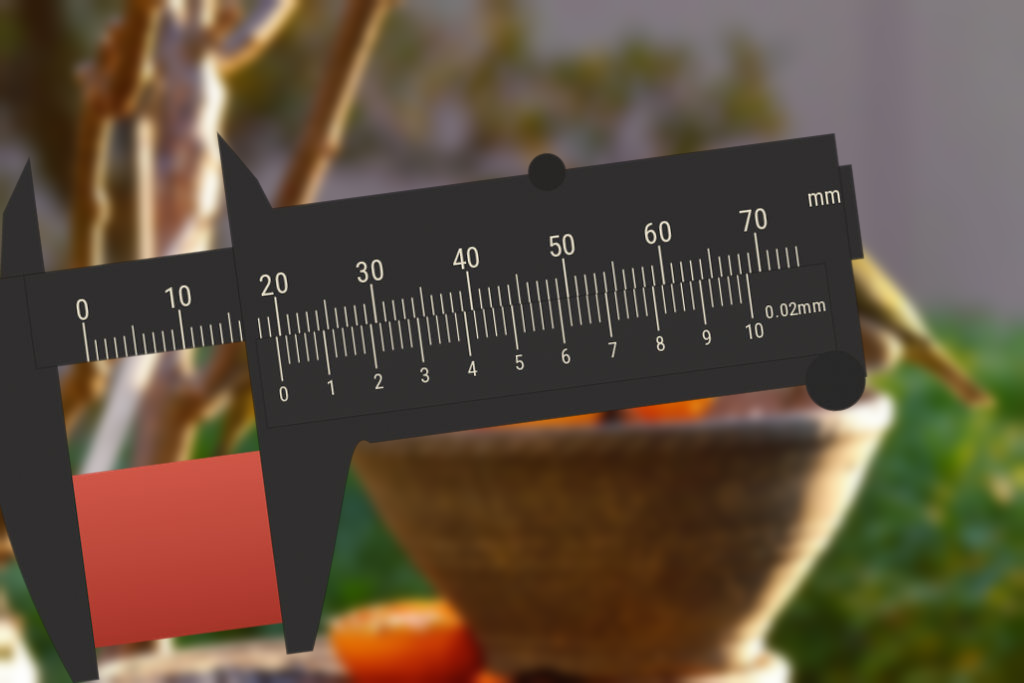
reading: {"value": 19.6, "unit": "mm"}
